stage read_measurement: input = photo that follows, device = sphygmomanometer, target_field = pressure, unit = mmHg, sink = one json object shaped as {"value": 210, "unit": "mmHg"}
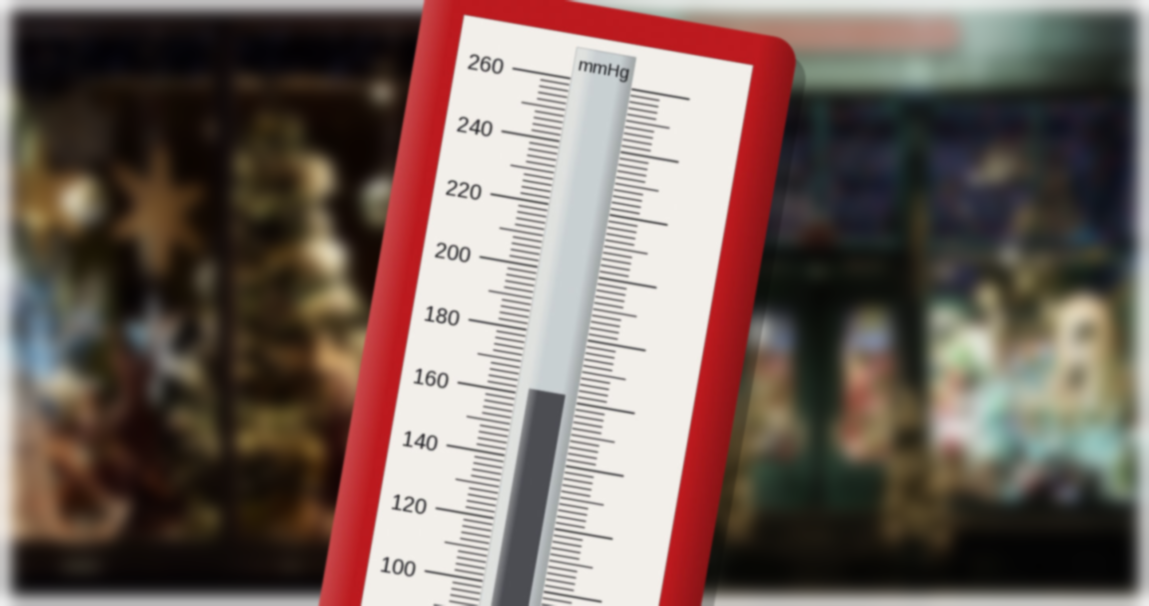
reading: {"value": 162, "unit": "mmHg"}
